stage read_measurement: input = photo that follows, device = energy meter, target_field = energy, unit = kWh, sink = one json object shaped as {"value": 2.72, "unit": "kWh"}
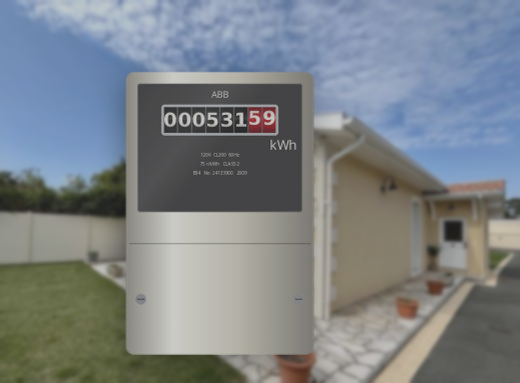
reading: {"value": 531.59, "unit": "kWh"}
